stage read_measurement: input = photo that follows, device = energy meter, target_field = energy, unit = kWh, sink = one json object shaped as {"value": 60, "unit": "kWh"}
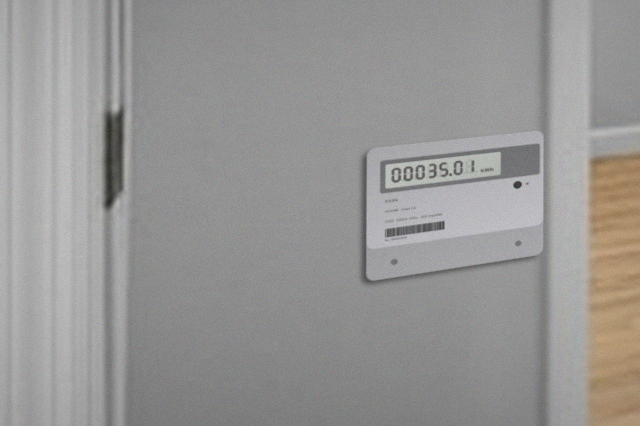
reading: {"value": 35.01, "unit": "kWh"}
